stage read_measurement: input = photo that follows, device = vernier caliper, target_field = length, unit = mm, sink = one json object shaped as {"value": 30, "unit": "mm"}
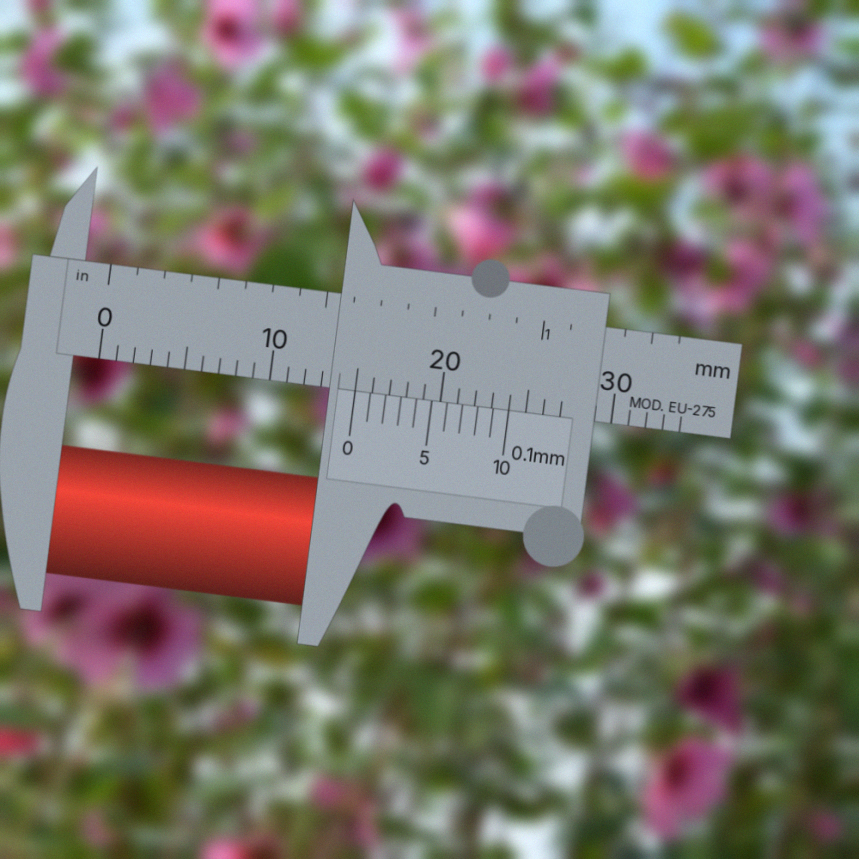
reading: {"value": 15.0, "unit": "mm"}
